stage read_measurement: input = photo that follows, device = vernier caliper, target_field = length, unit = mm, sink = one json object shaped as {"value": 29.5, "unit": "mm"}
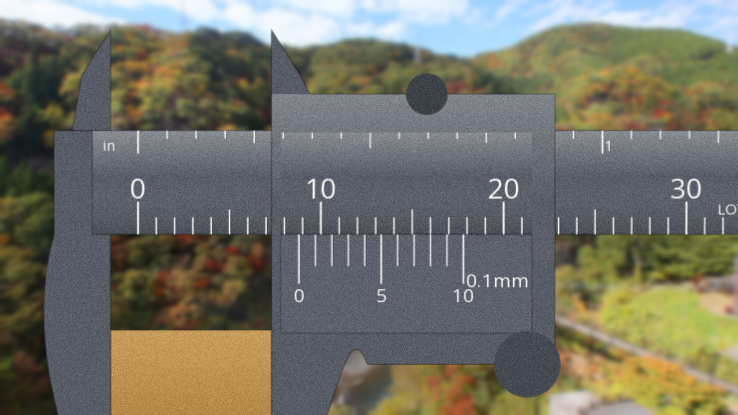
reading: {"value": 8.8, "unit": "mm"}
